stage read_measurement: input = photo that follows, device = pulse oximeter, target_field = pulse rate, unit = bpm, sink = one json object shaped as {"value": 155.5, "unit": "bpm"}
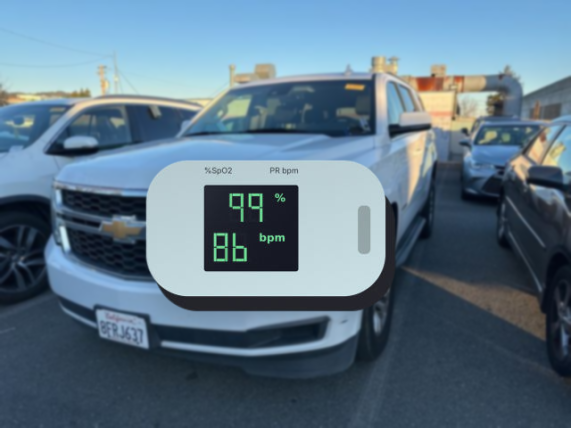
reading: {"value": 86, "unit": "bpm"}
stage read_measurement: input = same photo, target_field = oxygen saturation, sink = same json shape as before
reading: {"value": 99, "unit": "%"}
